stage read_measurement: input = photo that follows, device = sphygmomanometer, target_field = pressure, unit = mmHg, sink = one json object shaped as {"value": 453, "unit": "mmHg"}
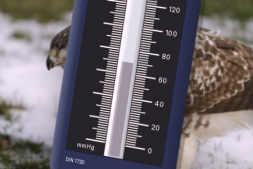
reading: {"value": 70, "unit": "mmHg"}
